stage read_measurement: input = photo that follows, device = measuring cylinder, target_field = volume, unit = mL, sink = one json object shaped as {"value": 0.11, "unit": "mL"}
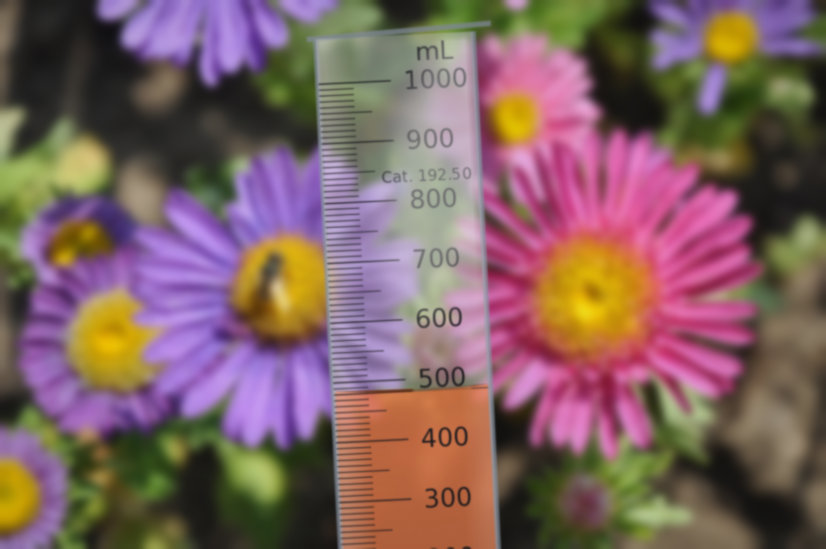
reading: {"value": 480, "unit": "mL"}
